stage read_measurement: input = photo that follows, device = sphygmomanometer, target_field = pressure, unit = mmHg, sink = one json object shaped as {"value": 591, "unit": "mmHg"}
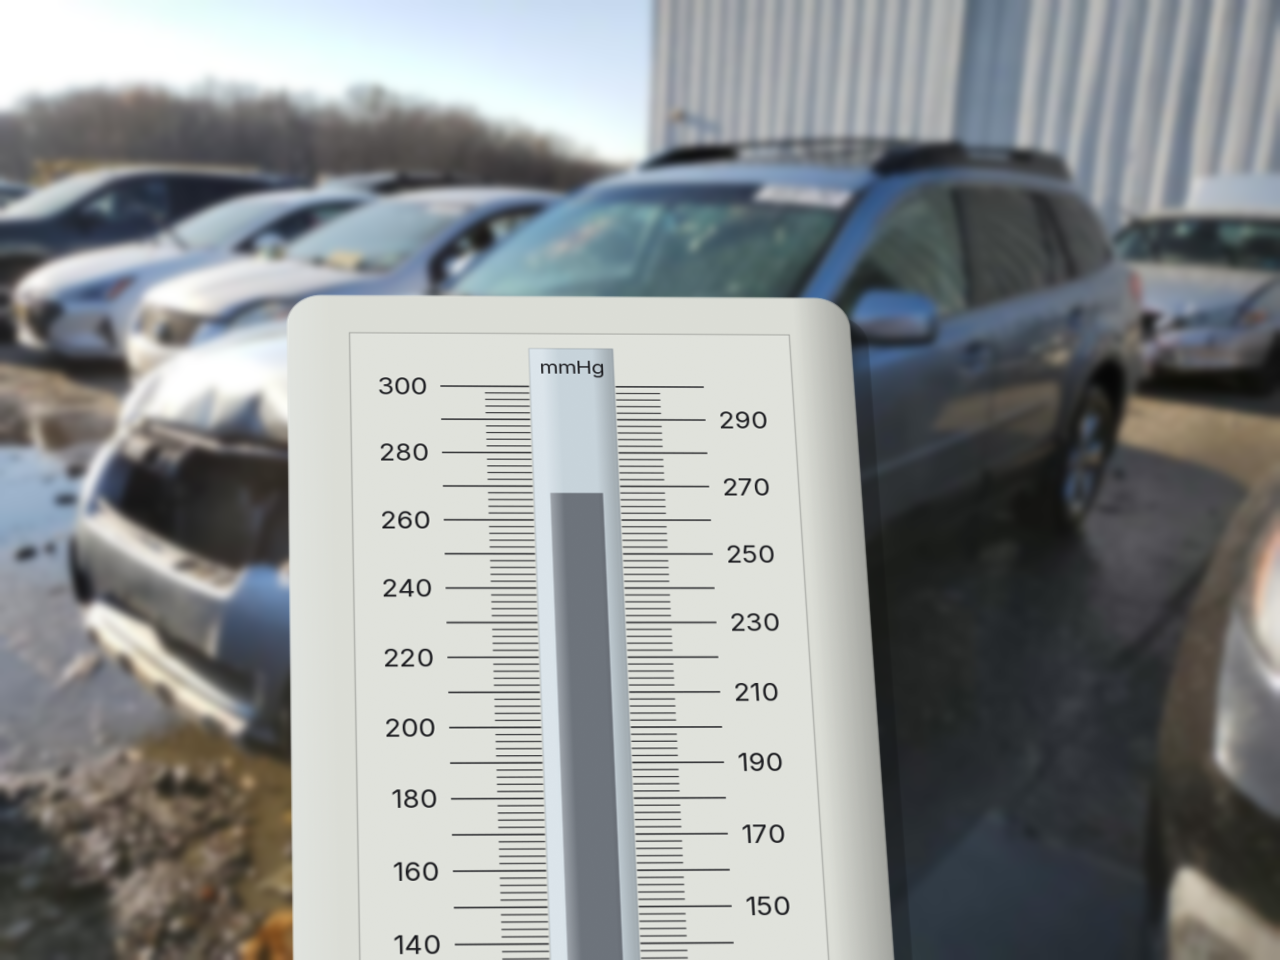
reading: {"value": 268, "unit": "mmHg"}
